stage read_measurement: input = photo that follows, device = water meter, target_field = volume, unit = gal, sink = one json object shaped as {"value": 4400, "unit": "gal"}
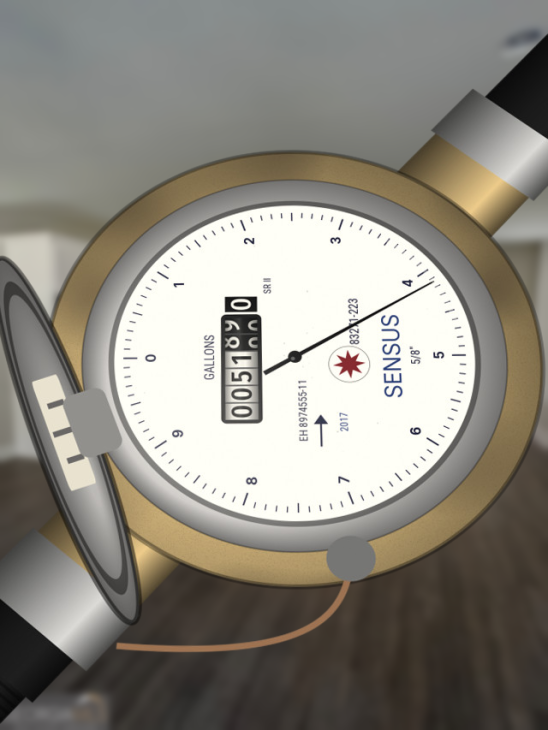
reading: {"value": 51894.1, "unit": "gal"}
